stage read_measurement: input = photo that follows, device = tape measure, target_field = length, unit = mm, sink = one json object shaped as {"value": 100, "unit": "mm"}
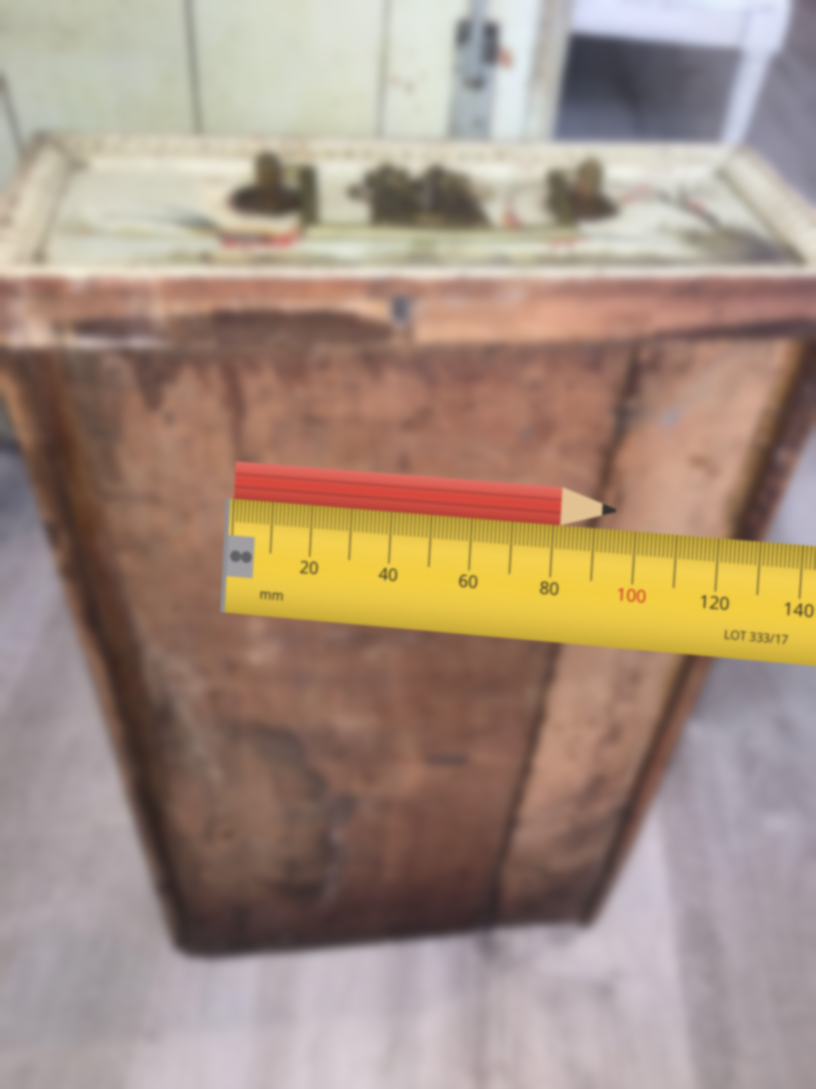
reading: {"value": 95, "unit": "mm"}
